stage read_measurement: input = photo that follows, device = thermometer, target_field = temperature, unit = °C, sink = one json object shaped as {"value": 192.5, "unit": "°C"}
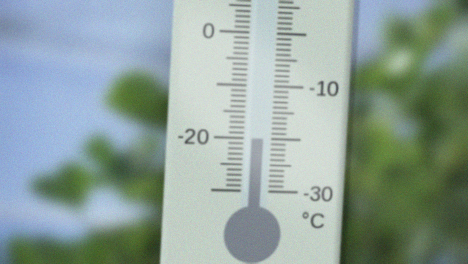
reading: {"value": -20, "unit": "°C"}
